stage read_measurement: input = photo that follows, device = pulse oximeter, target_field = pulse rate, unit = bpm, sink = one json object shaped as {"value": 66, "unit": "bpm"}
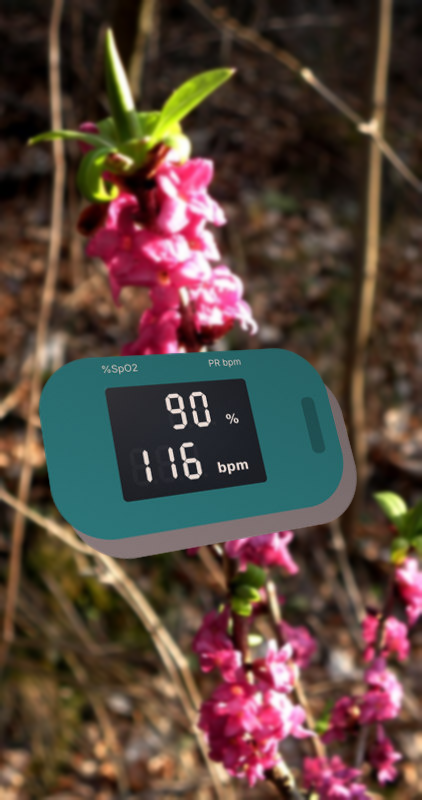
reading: {"value": 116, "unit": "bpm"}
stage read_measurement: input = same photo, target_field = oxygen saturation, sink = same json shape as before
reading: {"value": 90, "unit": "%"}
